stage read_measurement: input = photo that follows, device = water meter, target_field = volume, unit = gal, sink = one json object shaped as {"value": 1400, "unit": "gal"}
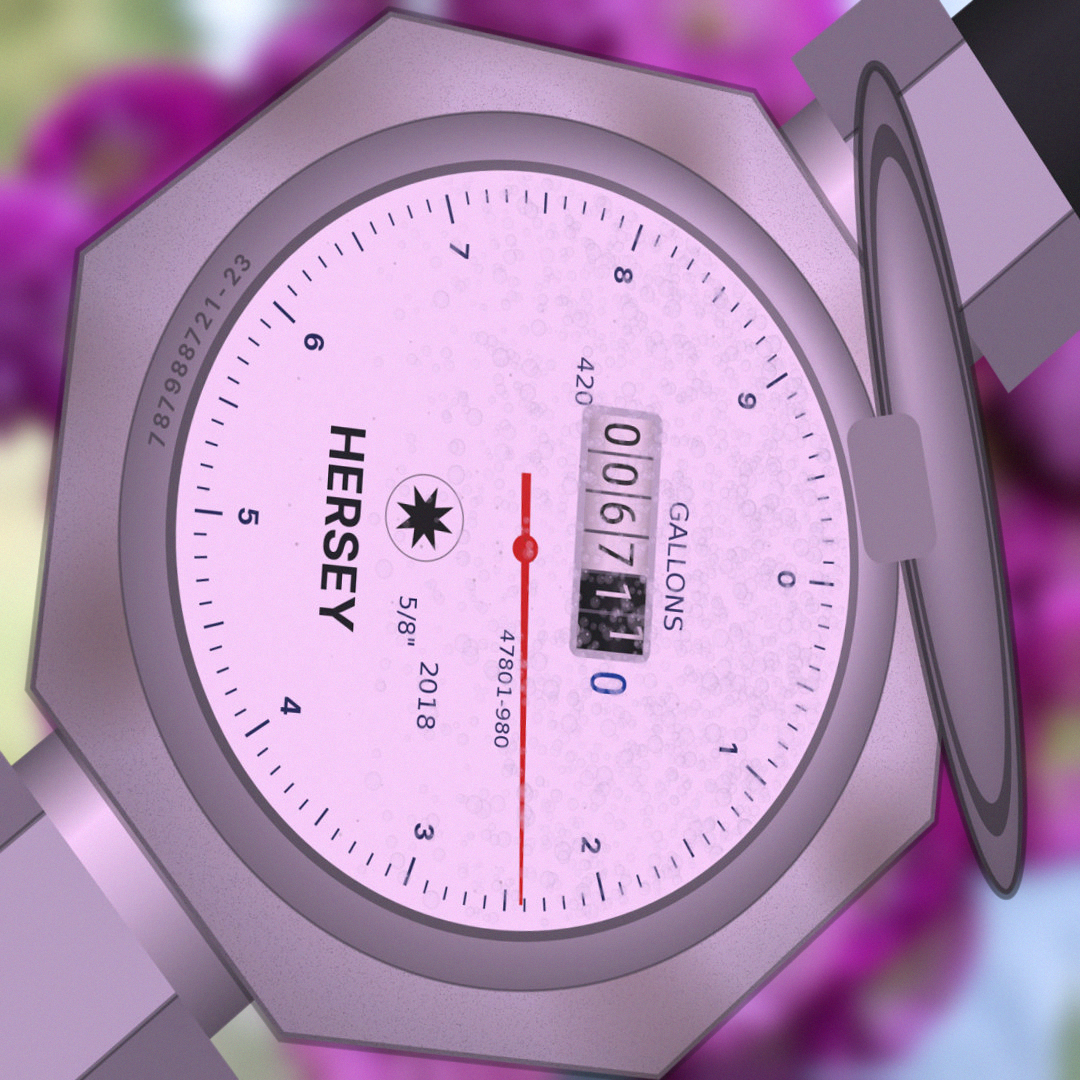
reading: {"value": 67112.4, "unit": "gal"}
